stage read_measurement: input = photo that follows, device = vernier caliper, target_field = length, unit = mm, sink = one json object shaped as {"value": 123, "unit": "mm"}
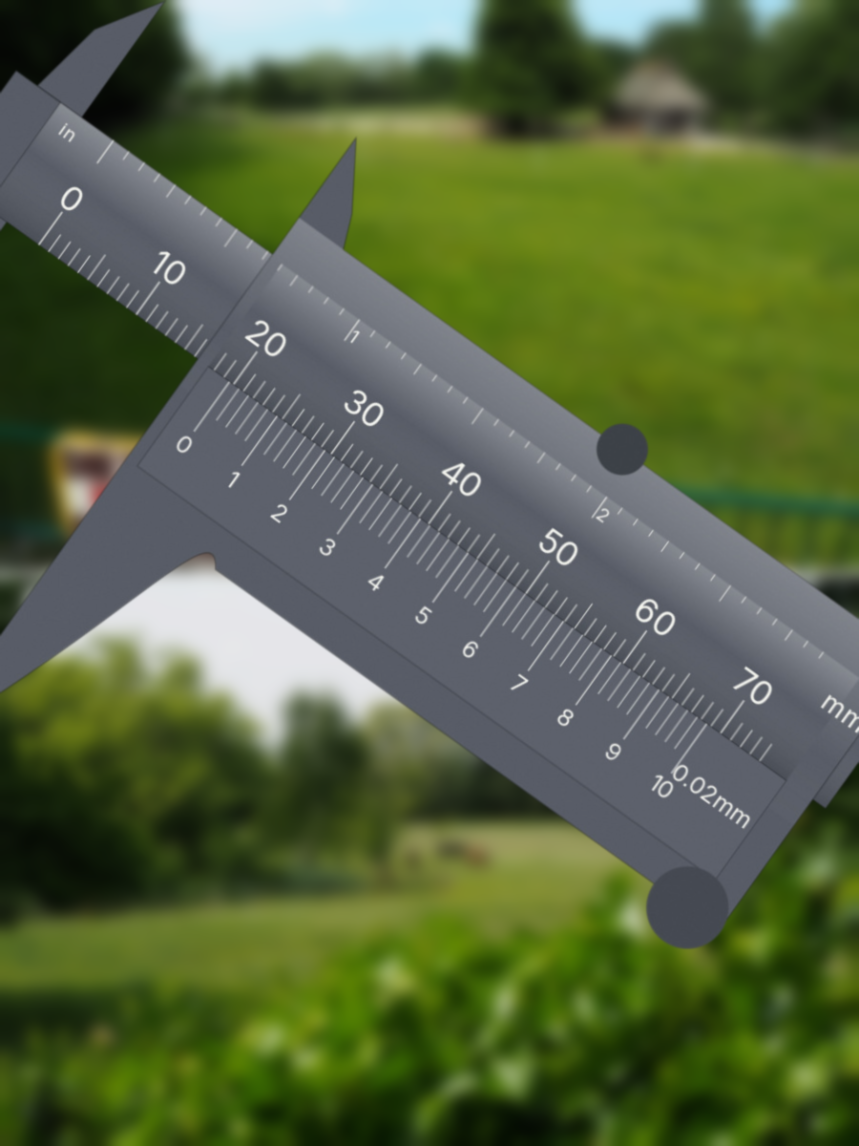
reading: {"value": 19.6, "unit": "mm"}
